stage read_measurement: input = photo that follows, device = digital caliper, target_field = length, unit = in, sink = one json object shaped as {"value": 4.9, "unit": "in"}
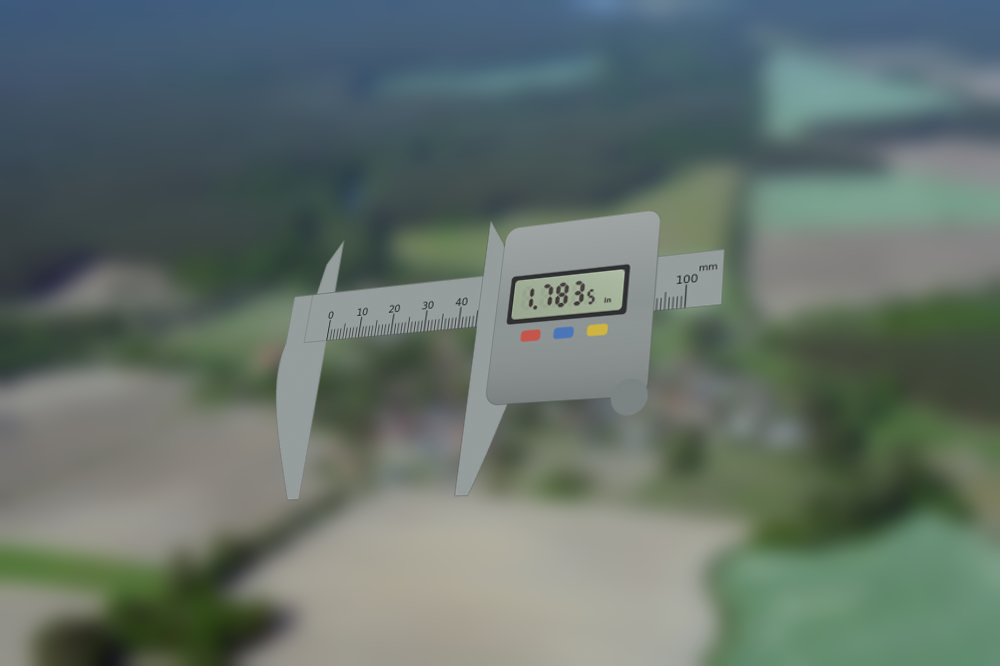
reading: {"value": 1.7835, "unit": "in"}
